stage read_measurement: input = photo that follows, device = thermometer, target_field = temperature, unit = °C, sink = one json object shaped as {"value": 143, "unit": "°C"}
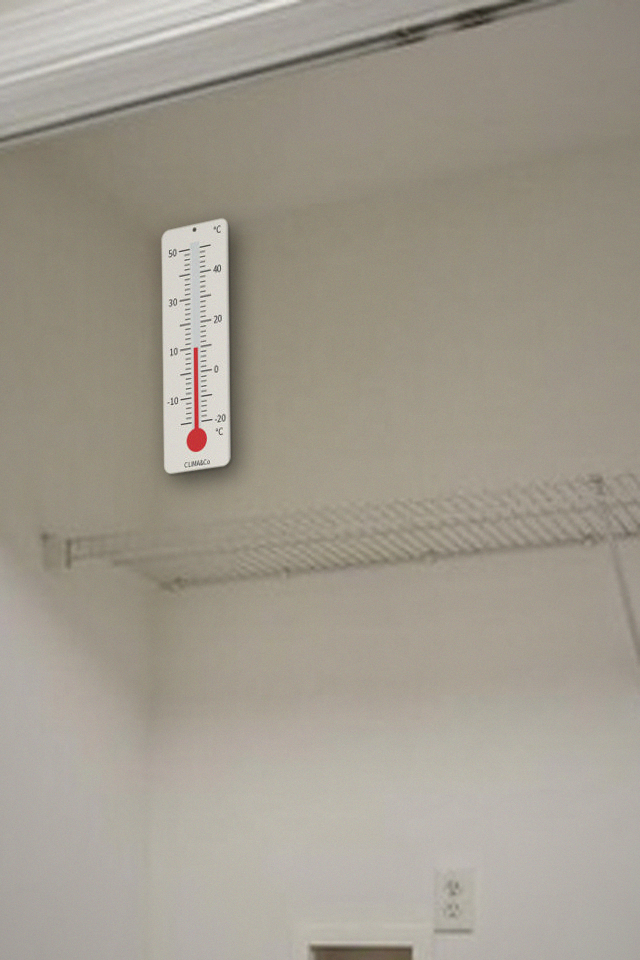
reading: {"value": 10, "unit": "°C"}
